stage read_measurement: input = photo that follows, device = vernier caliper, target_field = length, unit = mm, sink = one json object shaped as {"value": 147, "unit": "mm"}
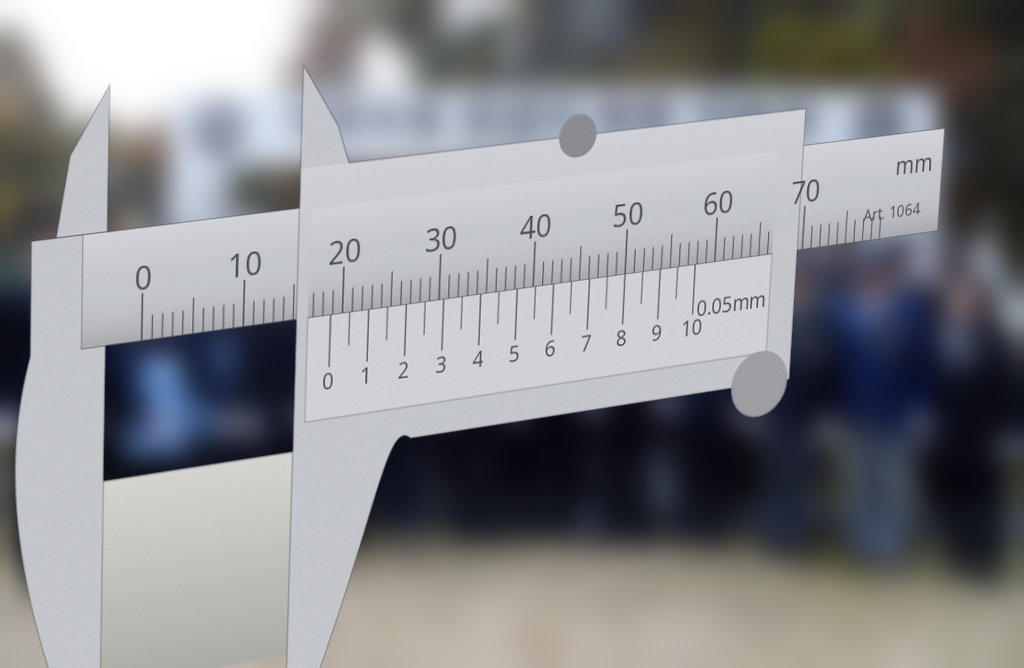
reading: {"value": 18.8, "unit": "mm"}
